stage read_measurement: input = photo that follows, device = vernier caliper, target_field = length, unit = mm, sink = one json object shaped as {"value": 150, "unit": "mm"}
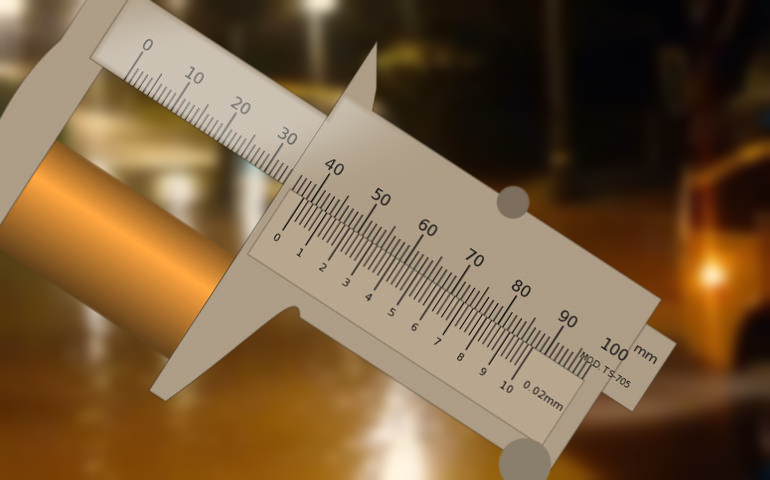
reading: {"value": 38.5, "unit": "mm"}
